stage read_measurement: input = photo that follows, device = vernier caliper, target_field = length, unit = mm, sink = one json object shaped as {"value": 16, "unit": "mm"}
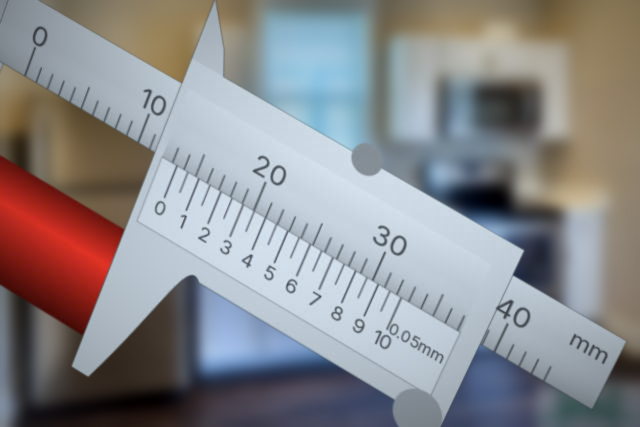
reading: {"value": 13.4, "unit": "mm"}
